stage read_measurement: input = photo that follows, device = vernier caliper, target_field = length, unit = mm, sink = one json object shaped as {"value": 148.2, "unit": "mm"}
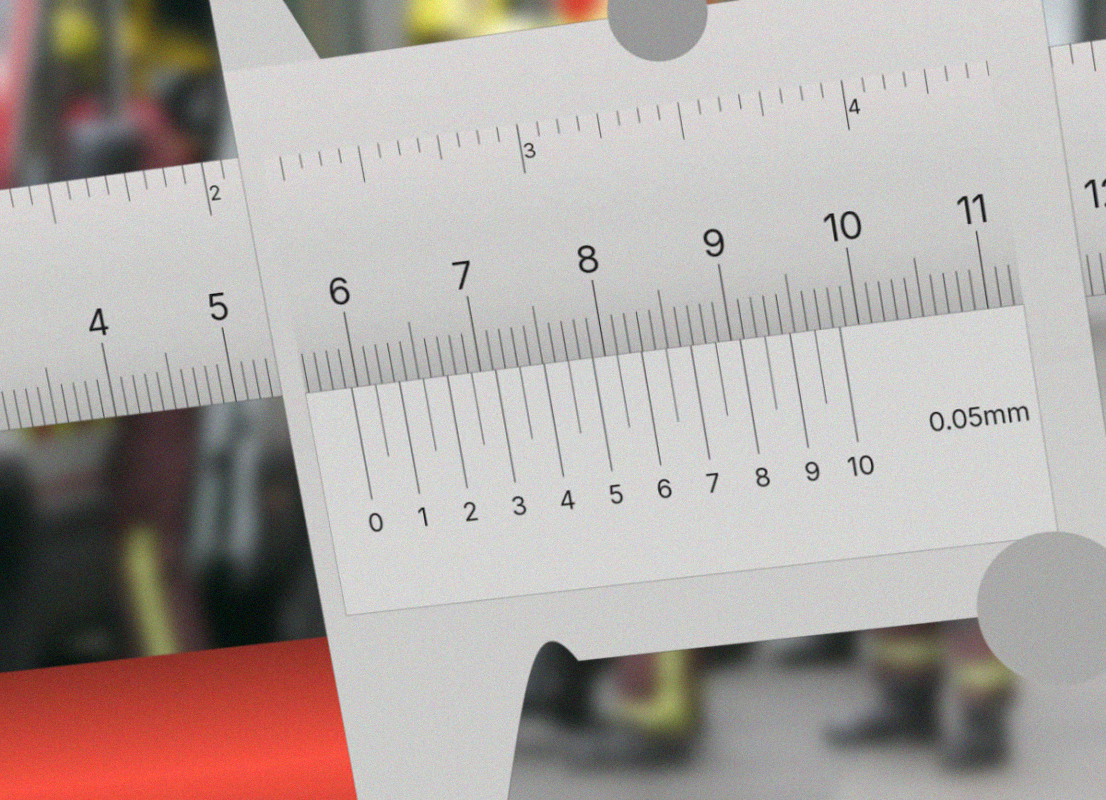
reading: {"value": 59.5, "unit": "mm"}
